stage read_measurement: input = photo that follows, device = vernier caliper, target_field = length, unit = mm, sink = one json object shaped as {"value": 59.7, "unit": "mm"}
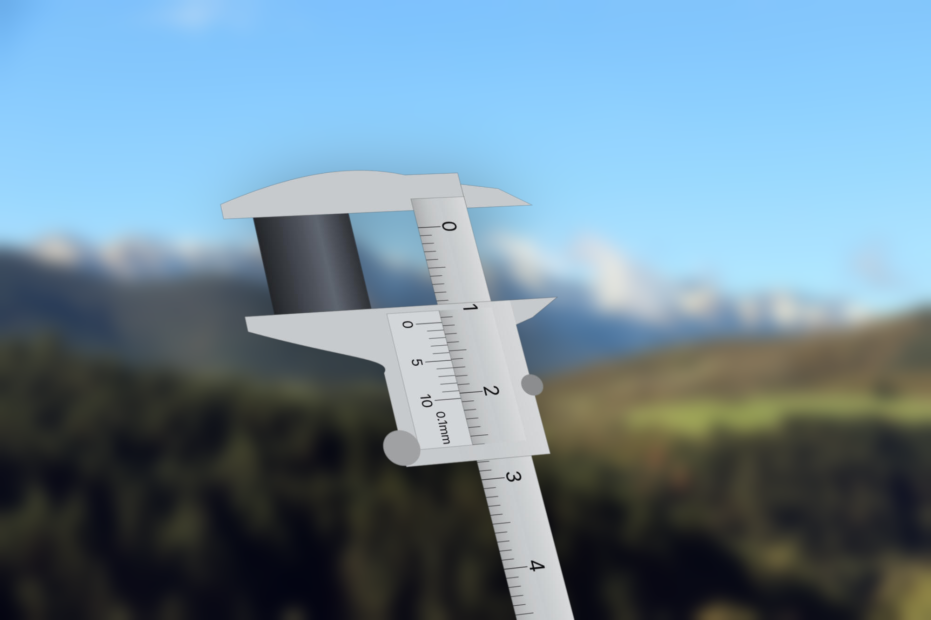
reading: {"value": 11.6, "unit": "mm"}
